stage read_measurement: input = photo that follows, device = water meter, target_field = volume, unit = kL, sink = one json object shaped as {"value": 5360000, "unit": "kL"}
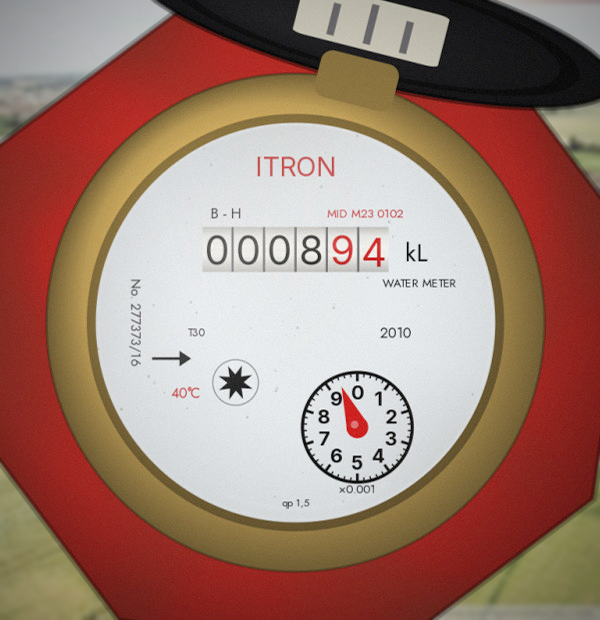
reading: {"value": 8.939, "unit": "kL"}
